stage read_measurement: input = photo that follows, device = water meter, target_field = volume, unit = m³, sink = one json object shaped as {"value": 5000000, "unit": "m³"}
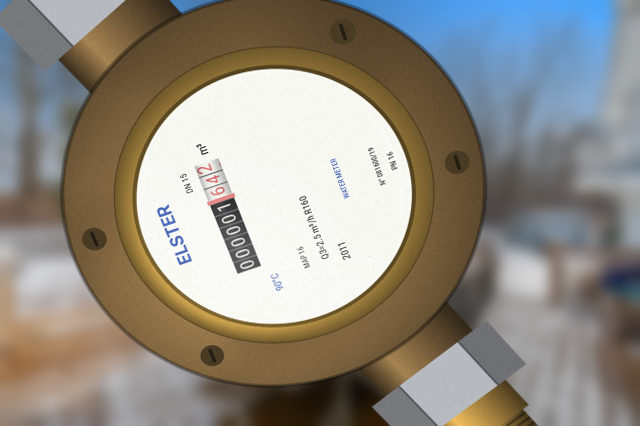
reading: {"value": 1.642, "unit": "m³"}
